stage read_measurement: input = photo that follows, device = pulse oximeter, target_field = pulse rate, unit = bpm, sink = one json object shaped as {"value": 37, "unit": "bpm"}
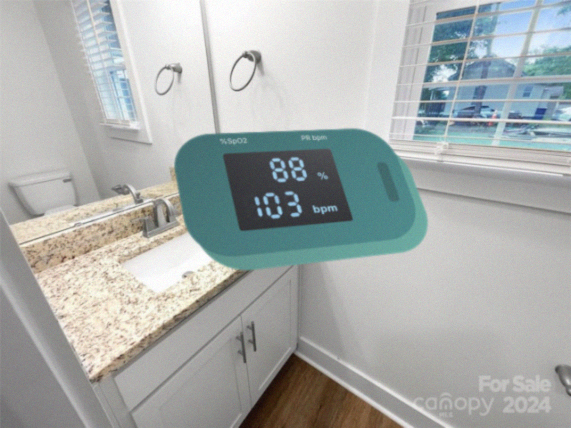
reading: {"value": 103, "unit": "bpm"}
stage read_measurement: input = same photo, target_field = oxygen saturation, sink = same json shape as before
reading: {"value": 88, "unit": "%"}
